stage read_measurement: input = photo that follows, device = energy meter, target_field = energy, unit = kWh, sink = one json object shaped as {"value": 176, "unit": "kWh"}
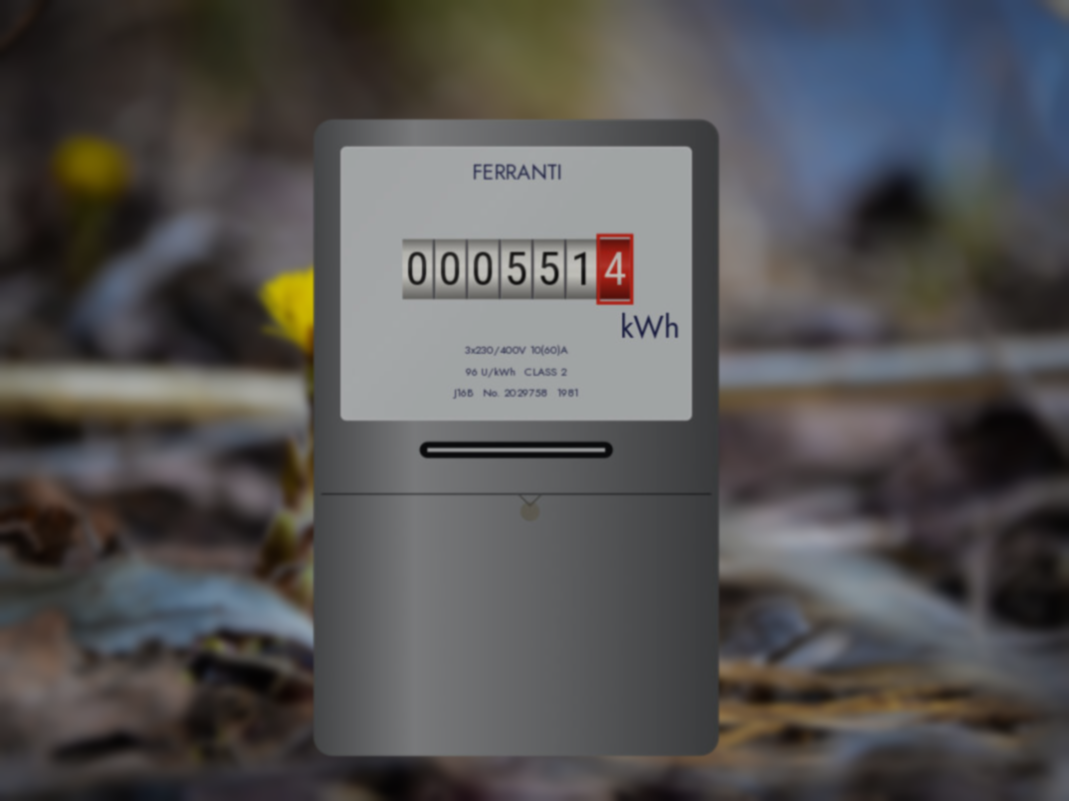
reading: {"value": 551.4, "unit": "kWh"}
